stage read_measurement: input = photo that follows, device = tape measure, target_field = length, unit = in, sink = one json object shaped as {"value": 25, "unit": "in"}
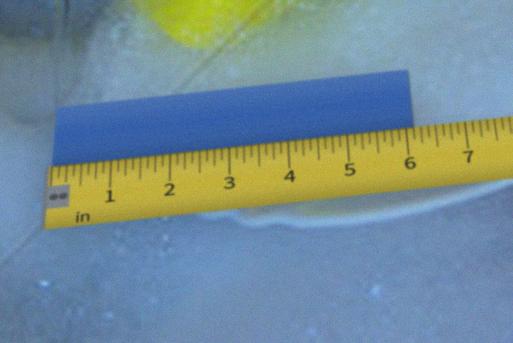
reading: {"value": 6.125, "unit": "in"}
